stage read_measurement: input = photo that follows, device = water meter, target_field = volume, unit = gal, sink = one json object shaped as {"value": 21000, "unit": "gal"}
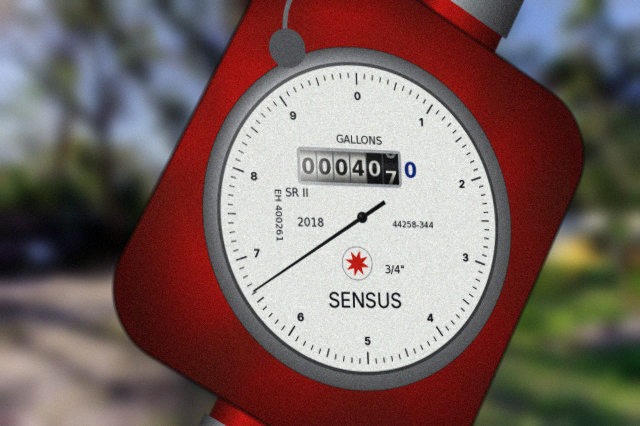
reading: {"value": 4066.6, "unit": "gal"}
